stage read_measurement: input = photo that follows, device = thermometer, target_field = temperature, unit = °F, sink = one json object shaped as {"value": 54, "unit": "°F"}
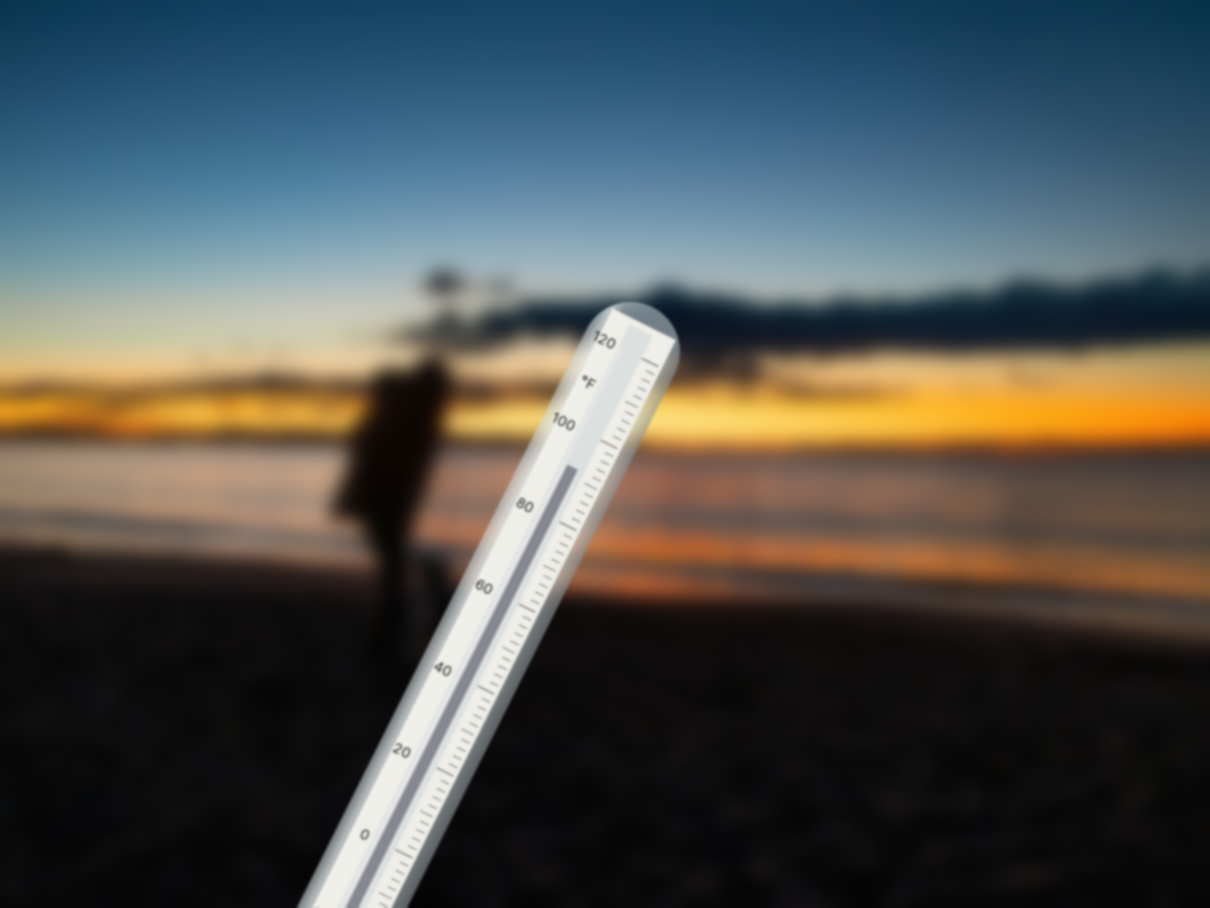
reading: {"value": 92, "unit": "°F"}
